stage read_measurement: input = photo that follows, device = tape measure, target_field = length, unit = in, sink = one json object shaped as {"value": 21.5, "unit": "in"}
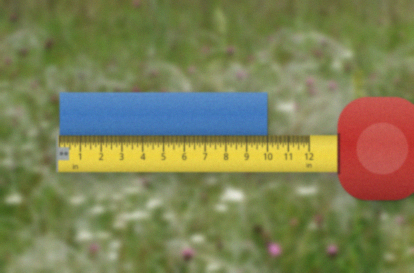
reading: {"value": 10, "unit": "in"}
